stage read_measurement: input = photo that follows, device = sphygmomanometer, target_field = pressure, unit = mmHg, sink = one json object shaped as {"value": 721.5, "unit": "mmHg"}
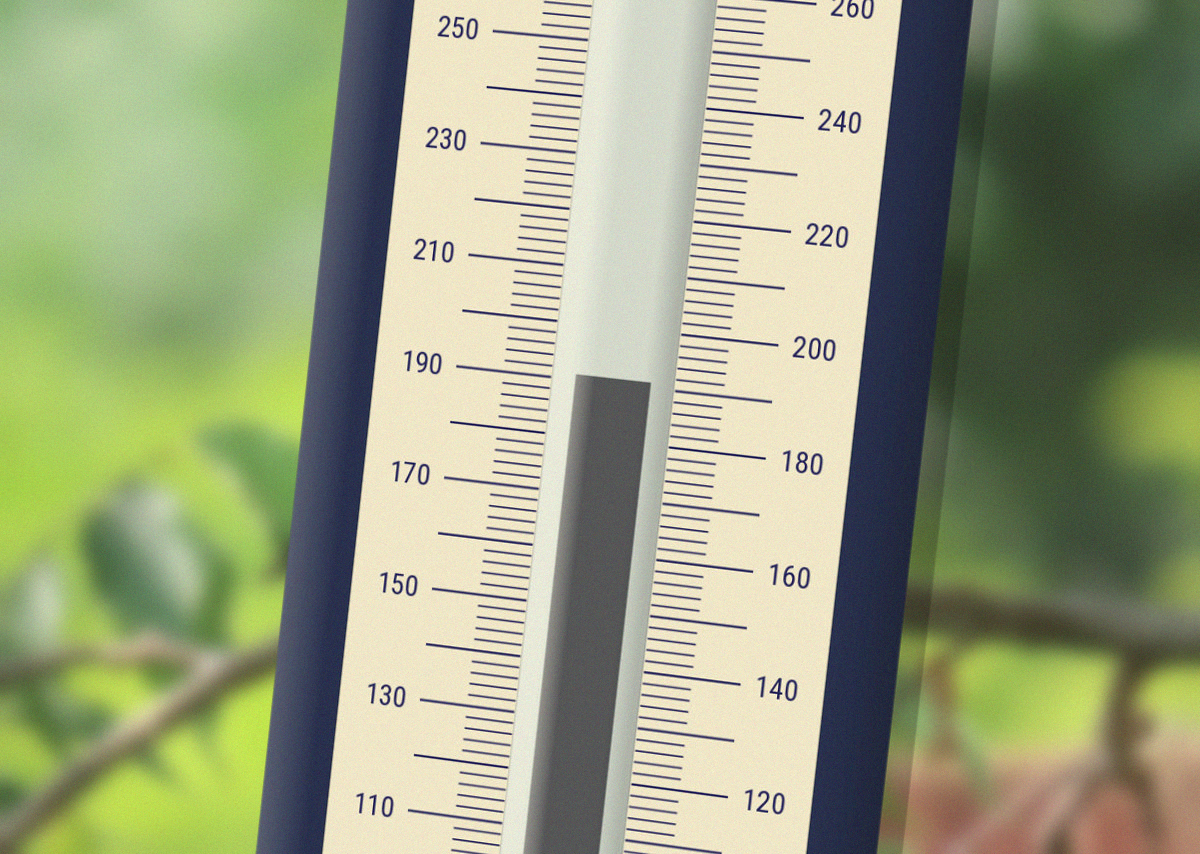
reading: {"value": 191, "unit": "mmHg"}
